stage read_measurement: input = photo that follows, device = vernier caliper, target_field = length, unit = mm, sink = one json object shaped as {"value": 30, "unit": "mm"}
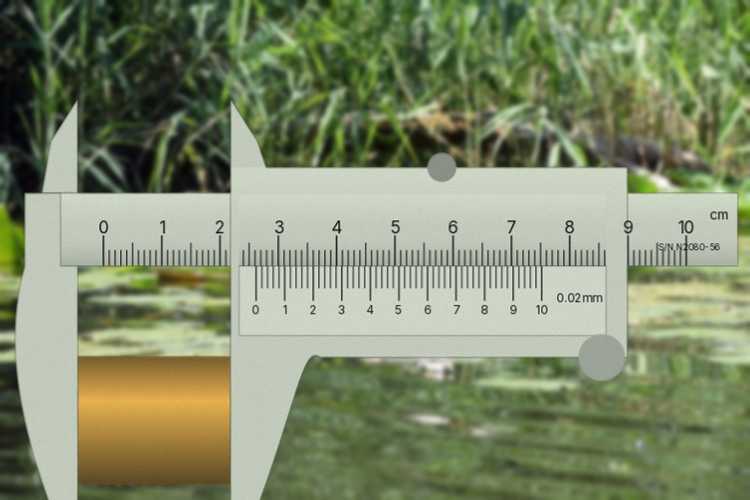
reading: {"value": 26.2, "unit": "mm"}
